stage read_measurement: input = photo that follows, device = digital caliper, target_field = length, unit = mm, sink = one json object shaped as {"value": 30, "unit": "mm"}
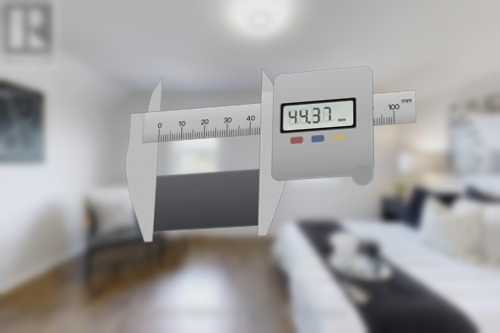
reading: {"value": 44.37, "unit": "mm"}
